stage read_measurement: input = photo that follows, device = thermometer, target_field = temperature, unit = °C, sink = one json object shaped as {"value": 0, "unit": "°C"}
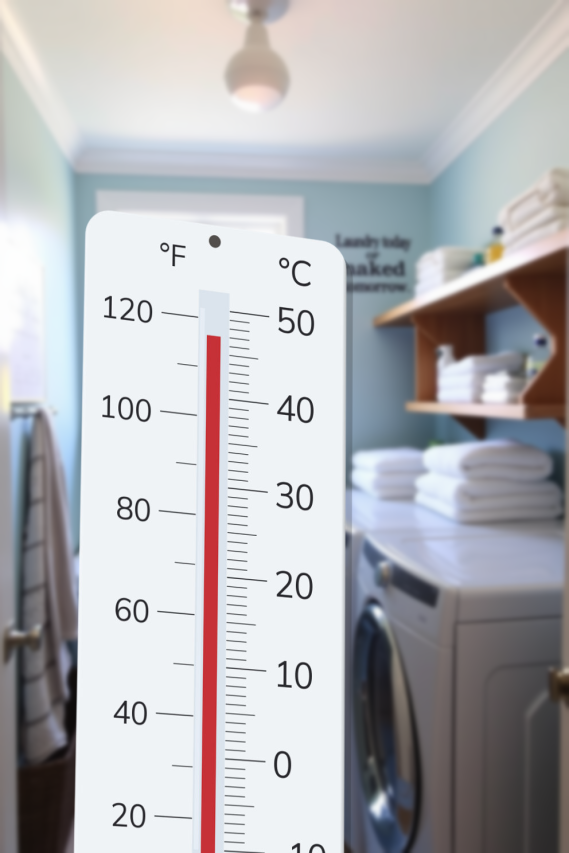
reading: {"value": 47, "unit": "°C"}
